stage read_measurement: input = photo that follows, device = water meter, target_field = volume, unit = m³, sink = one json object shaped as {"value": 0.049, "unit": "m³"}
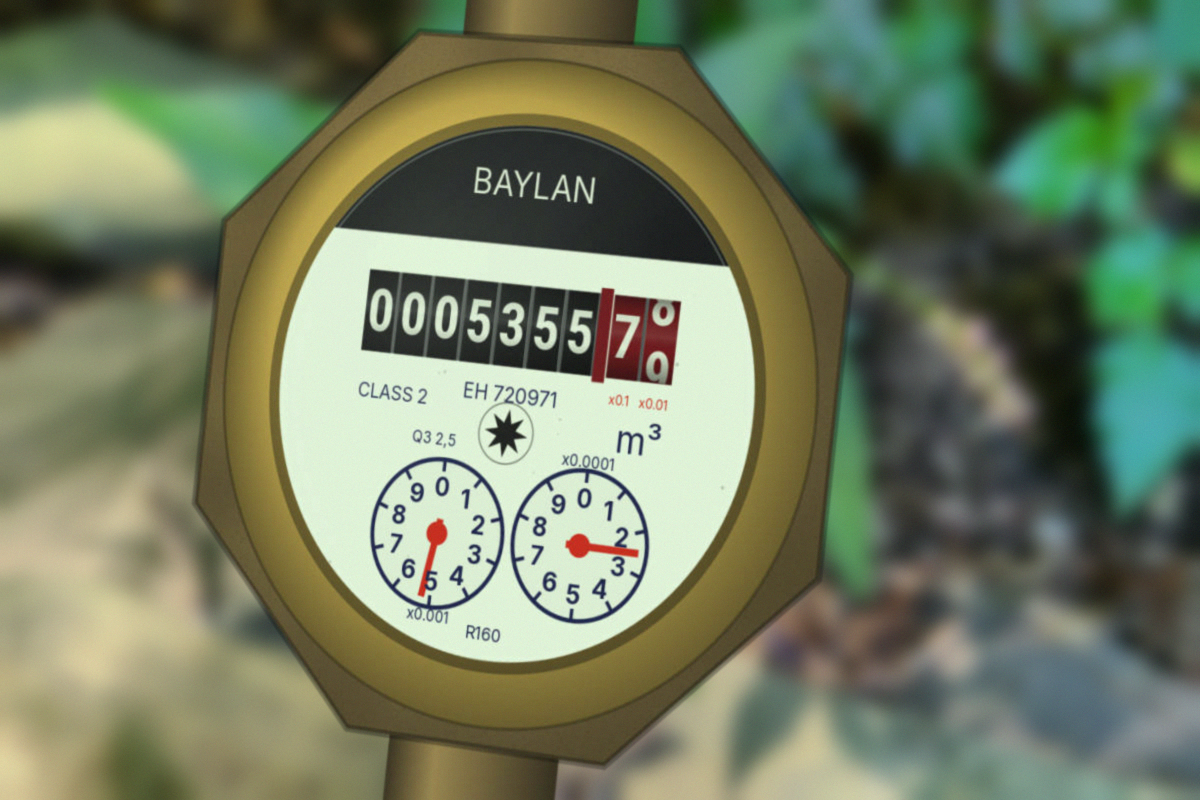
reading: {"value": 5355.7852, "unit": "m³"}
